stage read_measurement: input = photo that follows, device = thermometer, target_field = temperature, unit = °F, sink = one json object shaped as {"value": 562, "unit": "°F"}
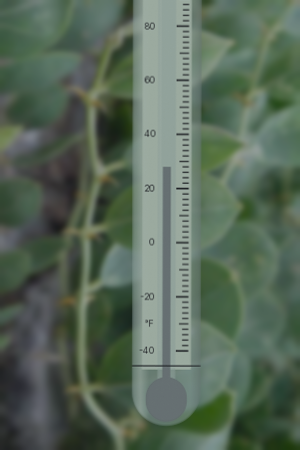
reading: {"value": 28, "unit": "°F"}
